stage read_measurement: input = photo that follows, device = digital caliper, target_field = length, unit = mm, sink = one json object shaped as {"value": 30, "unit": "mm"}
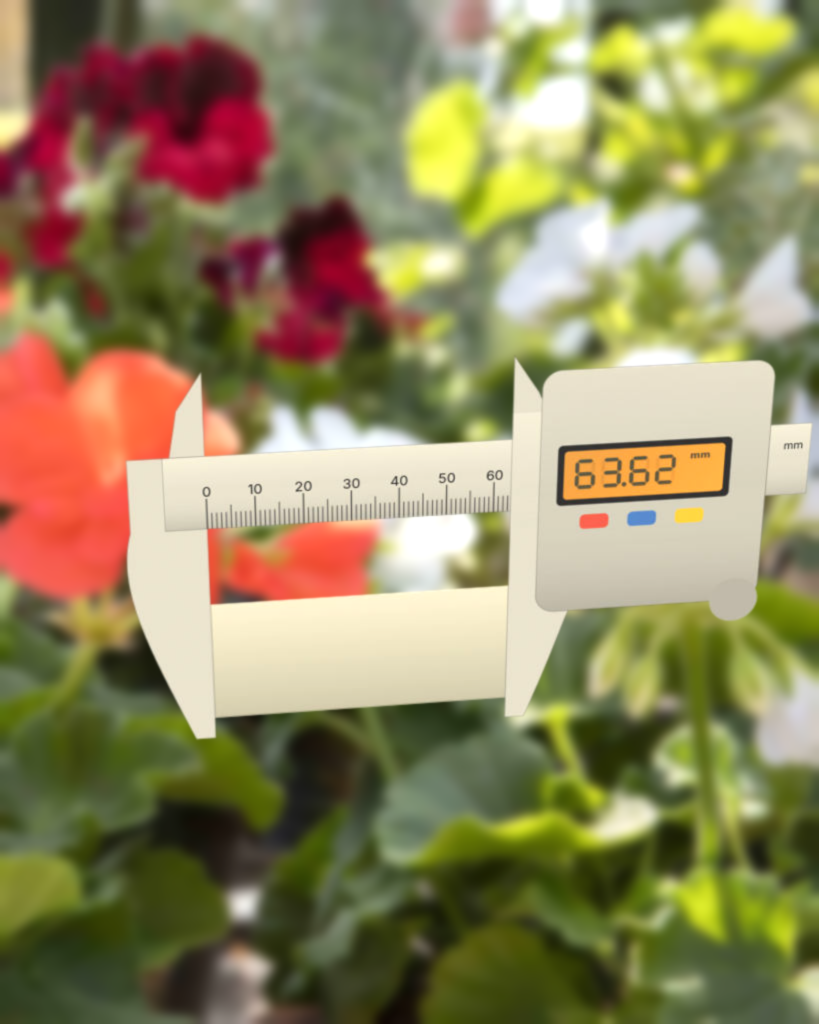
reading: {"value": 63.62, "unit": "mm"}
